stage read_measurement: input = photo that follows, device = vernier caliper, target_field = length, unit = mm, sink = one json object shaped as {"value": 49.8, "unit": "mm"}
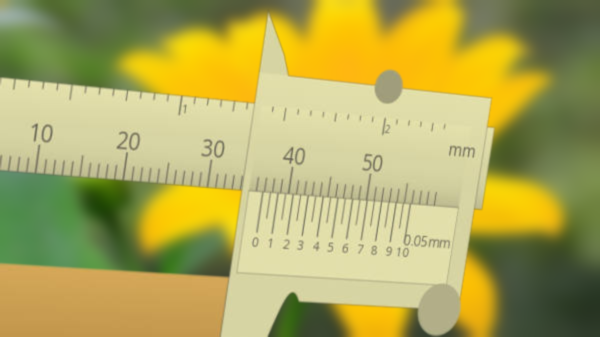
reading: {"value": 36.8, "unit": "mm"}
